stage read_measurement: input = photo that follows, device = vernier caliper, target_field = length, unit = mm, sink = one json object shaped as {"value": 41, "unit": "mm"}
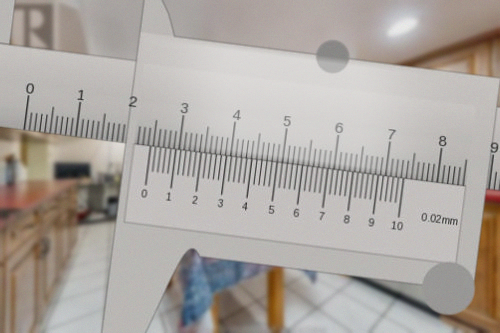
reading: {"value": 24.5, "unit": "mm"}
